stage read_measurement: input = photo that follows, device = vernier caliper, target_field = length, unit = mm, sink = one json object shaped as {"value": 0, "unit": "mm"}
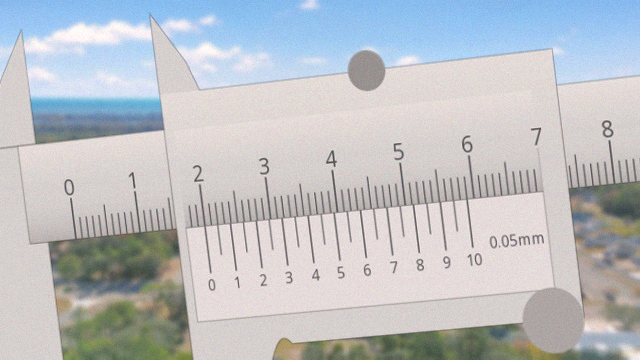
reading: {"value": 20.0, "unit": "mm"}
